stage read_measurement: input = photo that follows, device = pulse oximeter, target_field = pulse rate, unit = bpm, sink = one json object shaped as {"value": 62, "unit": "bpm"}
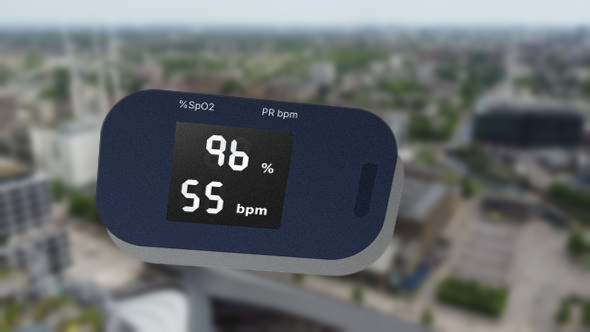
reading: {"value": 55, "unit": "bpm"}
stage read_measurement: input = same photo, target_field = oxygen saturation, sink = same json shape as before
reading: {"value": 96, "unit": "%"}
